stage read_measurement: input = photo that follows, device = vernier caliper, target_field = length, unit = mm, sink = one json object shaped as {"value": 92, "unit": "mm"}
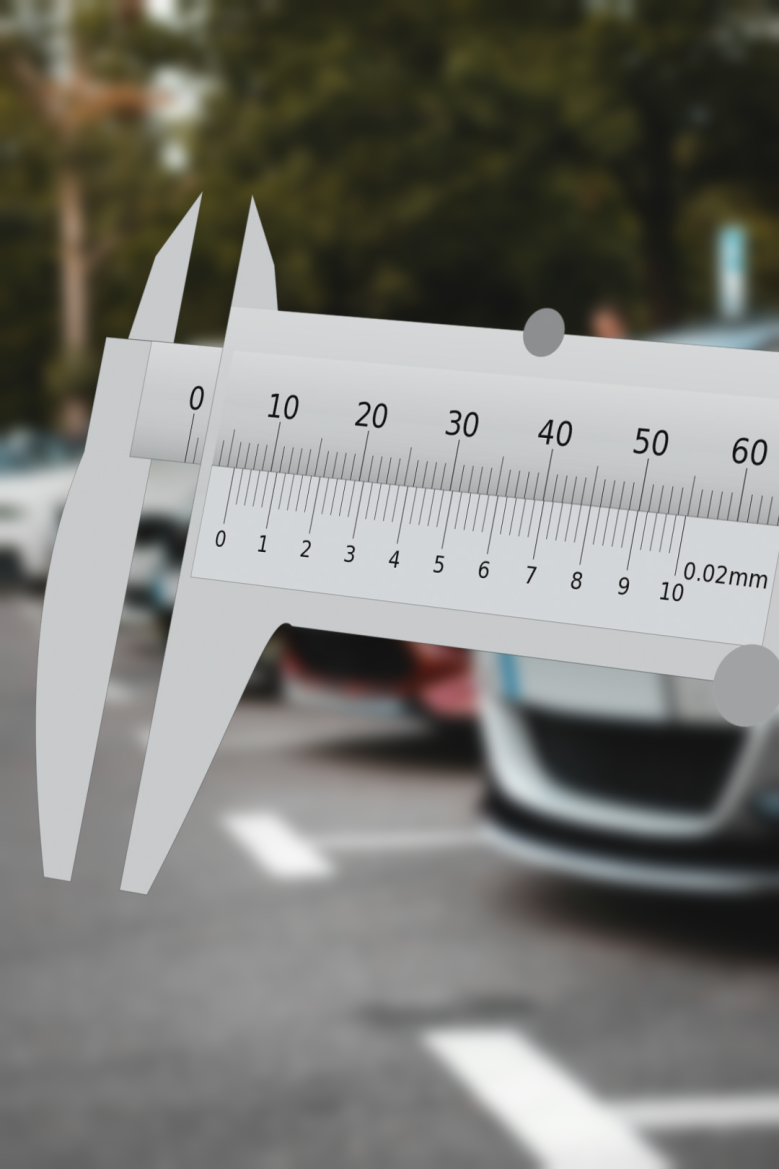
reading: {"value": 5.8, "unit": "mm"}
